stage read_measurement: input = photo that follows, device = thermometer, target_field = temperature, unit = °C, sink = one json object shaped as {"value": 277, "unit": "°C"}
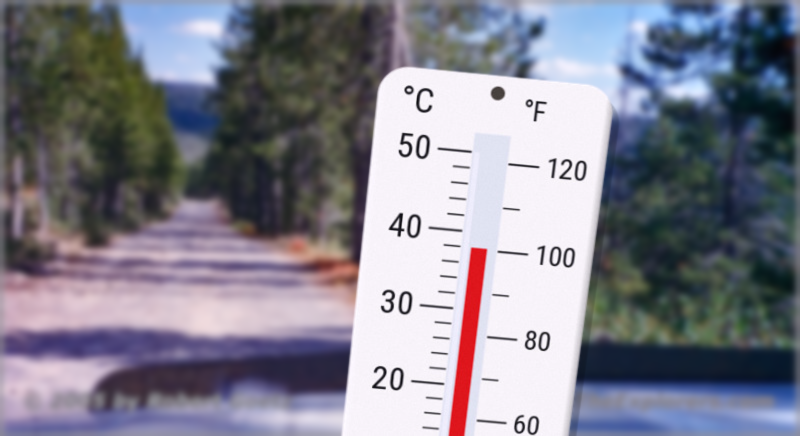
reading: {"value": 38, "unit": "°C"}
